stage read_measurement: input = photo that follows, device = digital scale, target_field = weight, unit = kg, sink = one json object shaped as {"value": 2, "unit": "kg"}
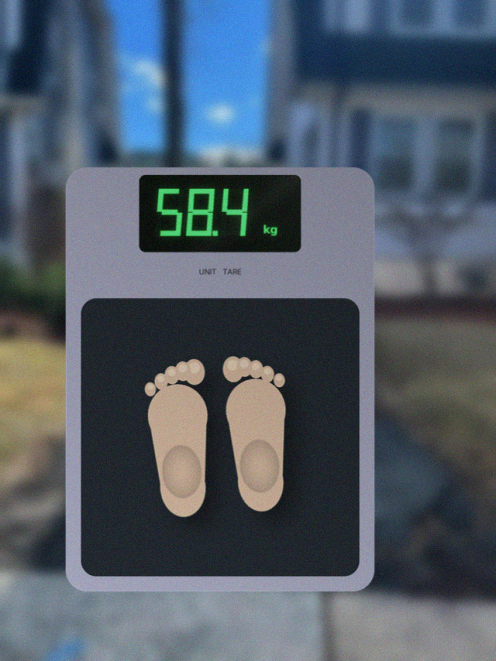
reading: {"value": 58.4, "unit": "kg"}
